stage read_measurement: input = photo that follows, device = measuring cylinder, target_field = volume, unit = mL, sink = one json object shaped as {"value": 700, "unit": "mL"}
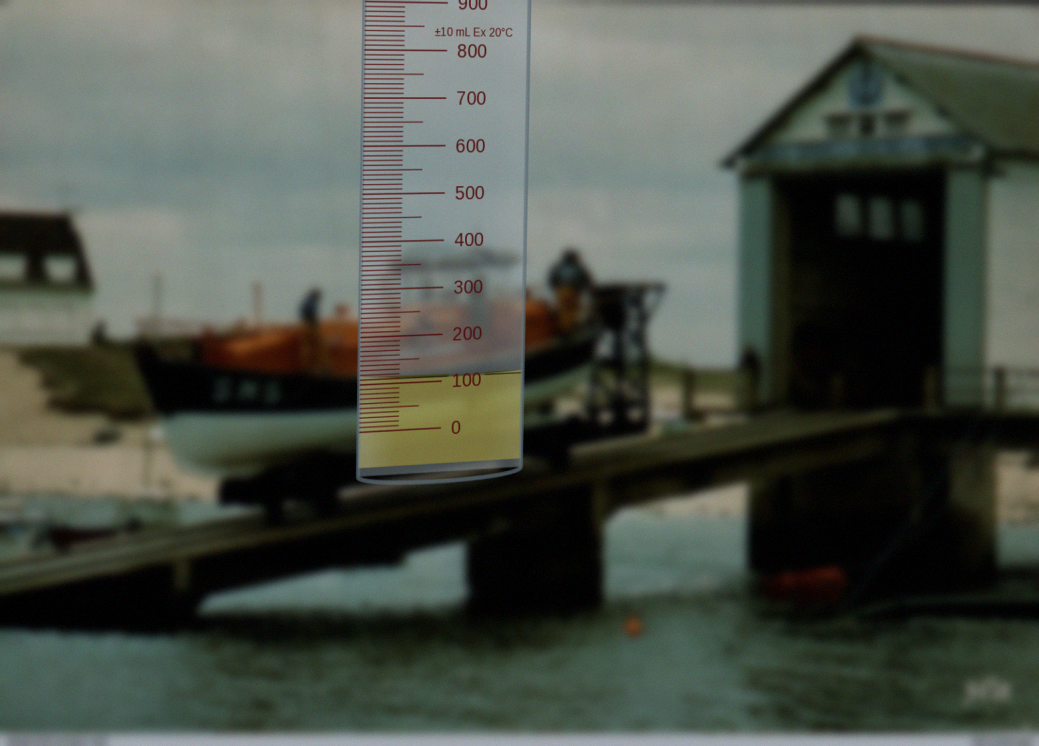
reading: {"value": 110, "unit": "mL"}
